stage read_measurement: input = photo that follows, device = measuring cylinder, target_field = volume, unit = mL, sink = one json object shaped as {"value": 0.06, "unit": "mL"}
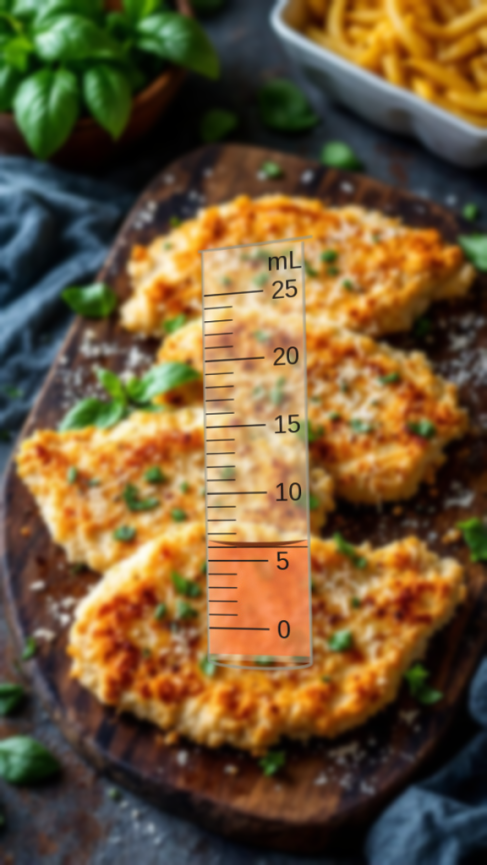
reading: {"value": 6, "unit": "mL"}
